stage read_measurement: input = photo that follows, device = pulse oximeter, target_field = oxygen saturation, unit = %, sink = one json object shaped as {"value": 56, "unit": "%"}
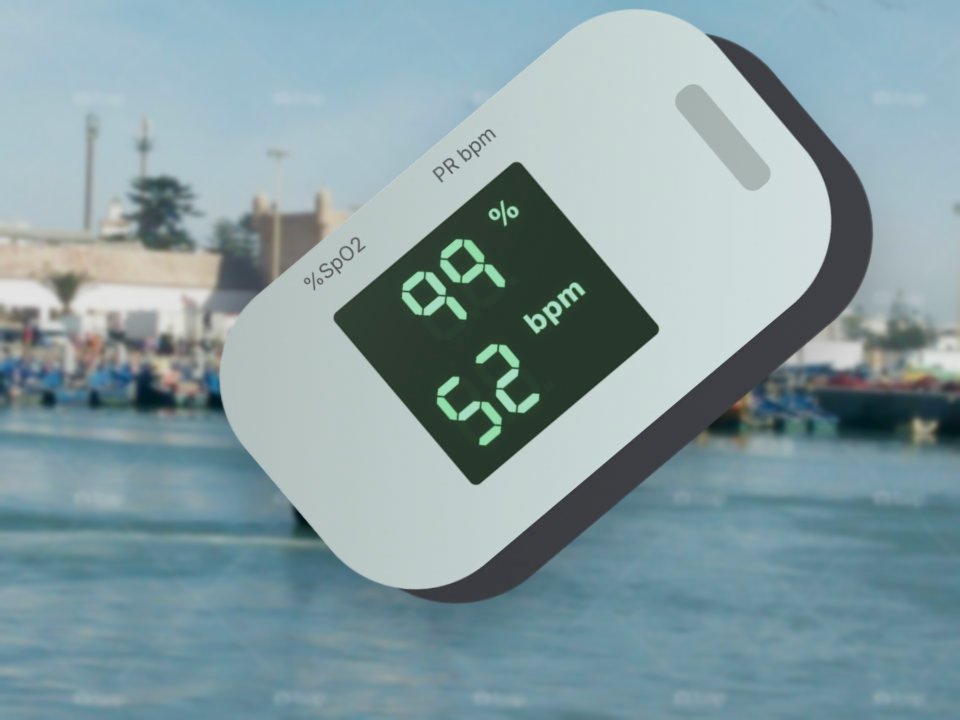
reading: {"value": 99, "unit": "%"}
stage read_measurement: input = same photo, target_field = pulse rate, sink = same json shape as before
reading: {"value": 52, "unit": "bpm"}
